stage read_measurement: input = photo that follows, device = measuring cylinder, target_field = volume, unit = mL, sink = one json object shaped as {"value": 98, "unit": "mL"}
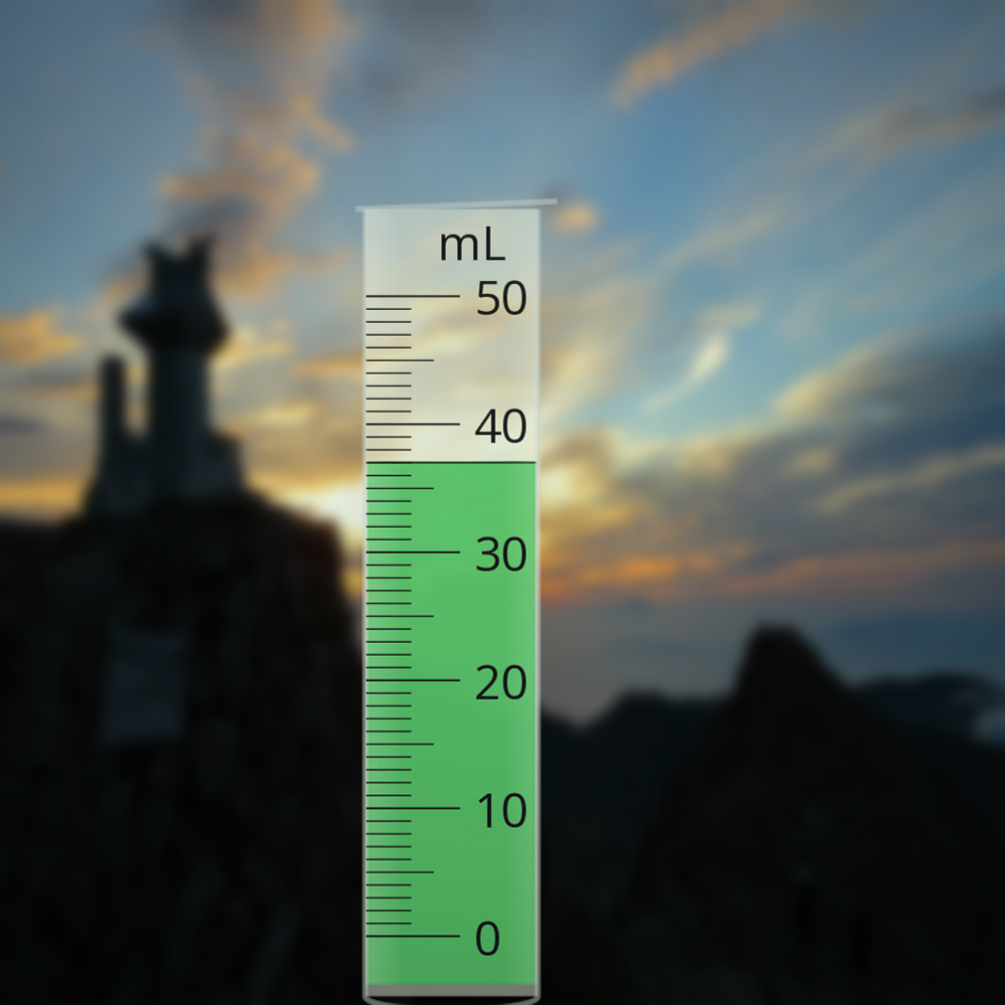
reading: {"value": 37, "unit": "mL"}
